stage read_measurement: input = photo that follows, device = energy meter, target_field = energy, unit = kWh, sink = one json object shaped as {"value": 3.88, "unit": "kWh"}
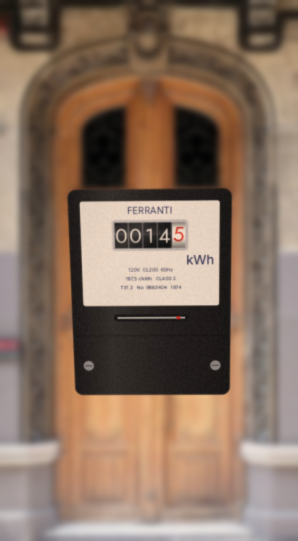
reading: {"value": 14.5, "unit": "kWh"}
